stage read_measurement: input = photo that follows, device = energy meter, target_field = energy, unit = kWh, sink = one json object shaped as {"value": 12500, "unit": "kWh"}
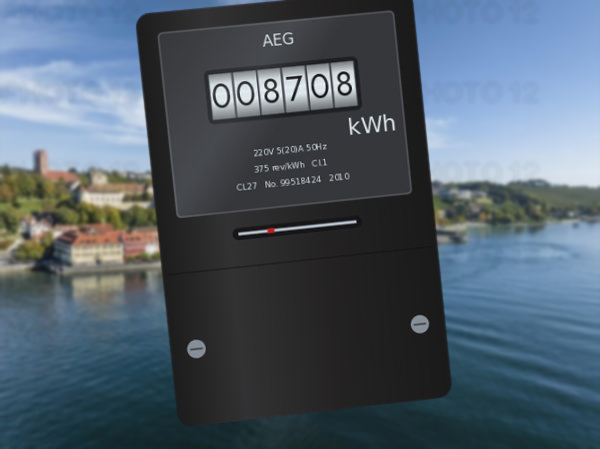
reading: {"value": 8708, "unit": "kWh"}
